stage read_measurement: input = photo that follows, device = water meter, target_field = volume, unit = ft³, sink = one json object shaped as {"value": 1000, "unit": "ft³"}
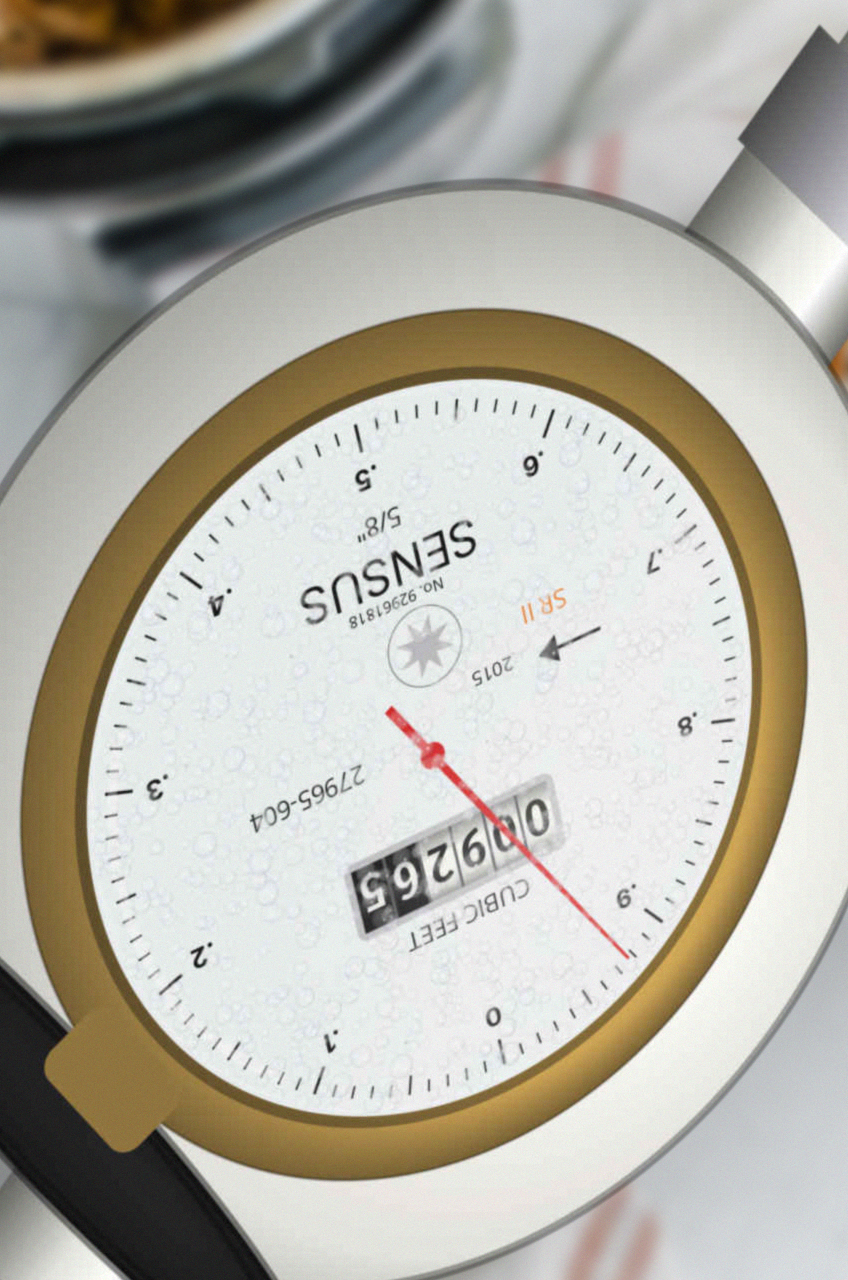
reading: {"value": 9264.92, "unit": "ft³"}
